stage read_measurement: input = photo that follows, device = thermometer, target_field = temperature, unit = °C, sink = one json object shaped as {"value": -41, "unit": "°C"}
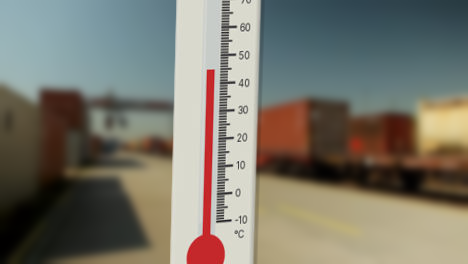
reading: {"value": 45, "unit": "°C"}
